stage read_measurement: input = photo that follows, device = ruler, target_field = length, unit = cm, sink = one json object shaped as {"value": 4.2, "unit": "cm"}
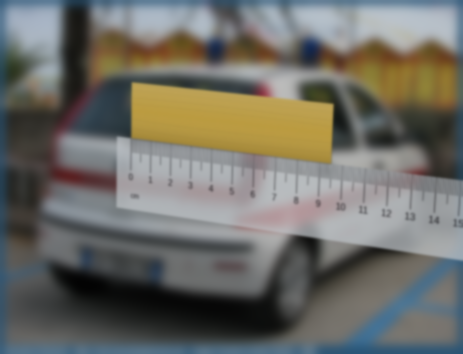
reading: {"value": 9.5, "unit": "cm"}
